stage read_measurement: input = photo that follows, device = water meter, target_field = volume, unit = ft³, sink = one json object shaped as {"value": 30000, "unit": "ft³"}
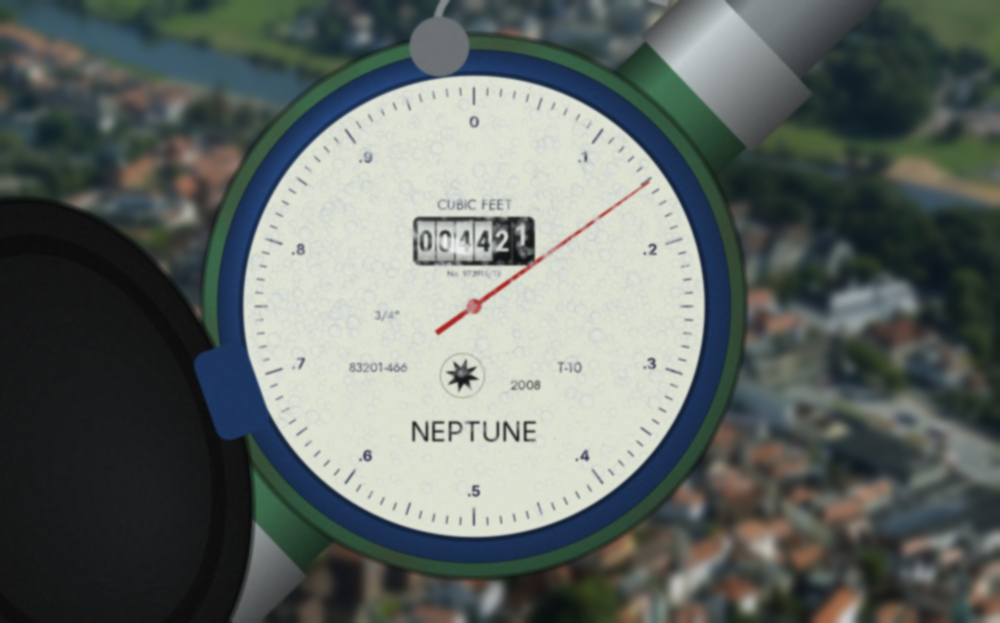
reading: {"value": 4421.15, "unit": "ft³"}
